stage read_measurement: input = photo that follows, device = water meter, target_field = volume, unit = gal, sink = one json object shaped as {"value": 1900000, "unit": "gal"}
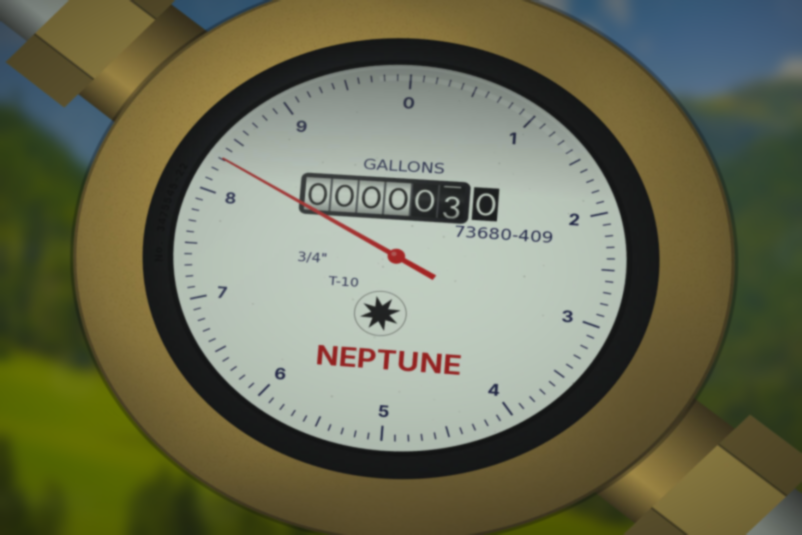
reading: {"value": 28.3, "unit": "gal"}
